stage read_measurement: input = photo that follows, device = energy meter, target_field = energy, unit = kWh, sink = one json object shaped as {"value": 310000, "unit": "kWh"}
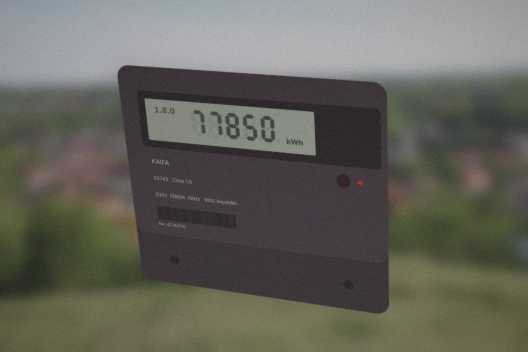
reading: {"value": 77850, "unit": "kWh"}
